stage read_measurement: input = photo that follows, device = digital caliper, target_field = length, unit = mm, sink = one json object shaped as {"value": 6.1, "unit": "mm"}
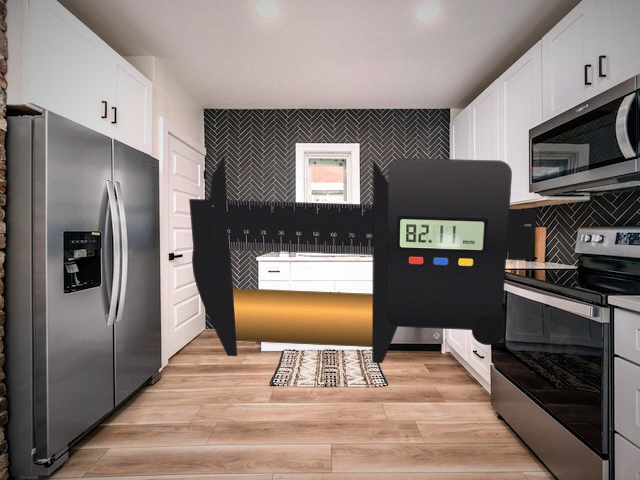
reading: {"value": 82.11, "unit": "mm"}
